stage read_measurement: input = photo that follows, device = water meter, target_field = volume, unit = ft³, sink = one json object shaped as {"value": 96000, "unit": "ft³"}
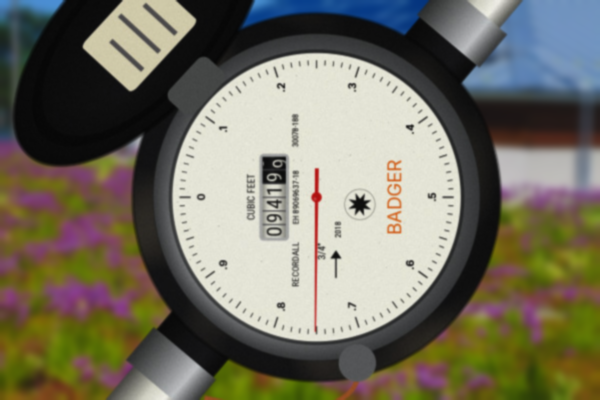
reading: {"value": 94198.75, "unit": "ft³"}
